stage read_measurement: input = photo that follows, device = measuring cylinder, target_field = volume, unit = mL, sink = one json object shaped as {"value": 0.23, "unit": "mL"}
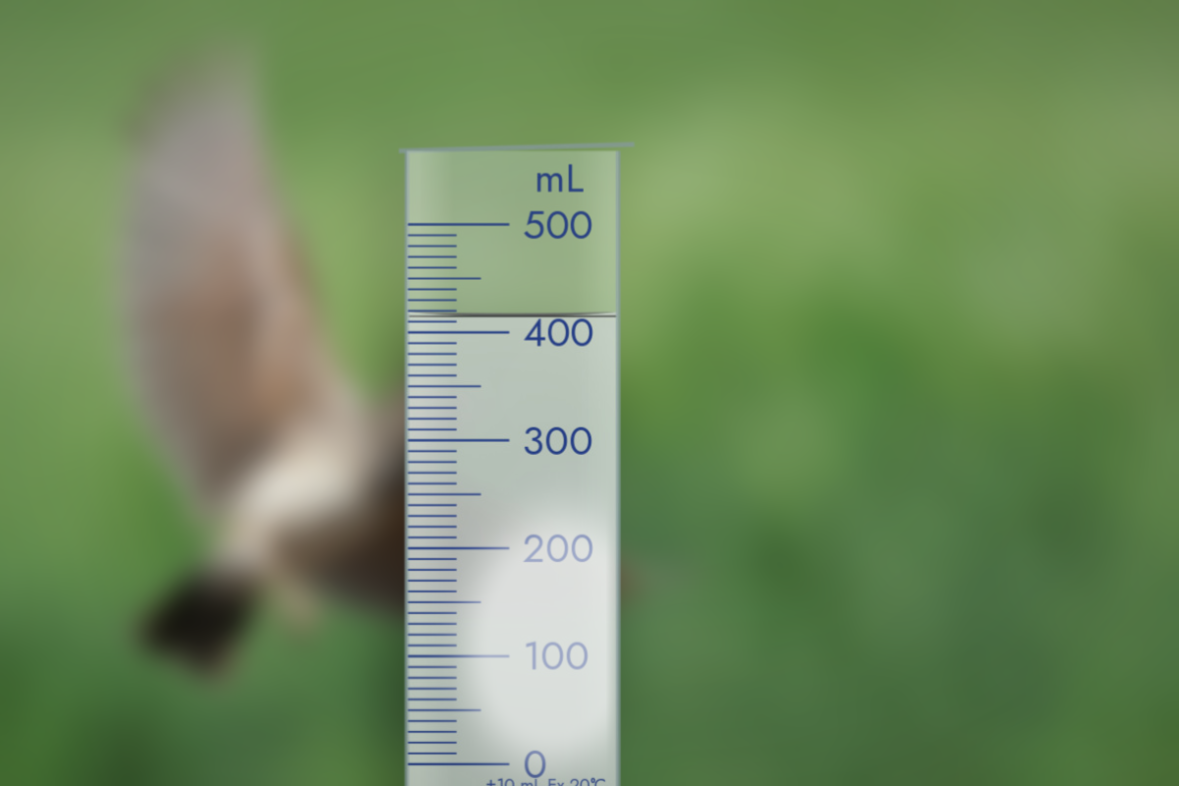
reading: {"value": 415, "unit": "mL"}
